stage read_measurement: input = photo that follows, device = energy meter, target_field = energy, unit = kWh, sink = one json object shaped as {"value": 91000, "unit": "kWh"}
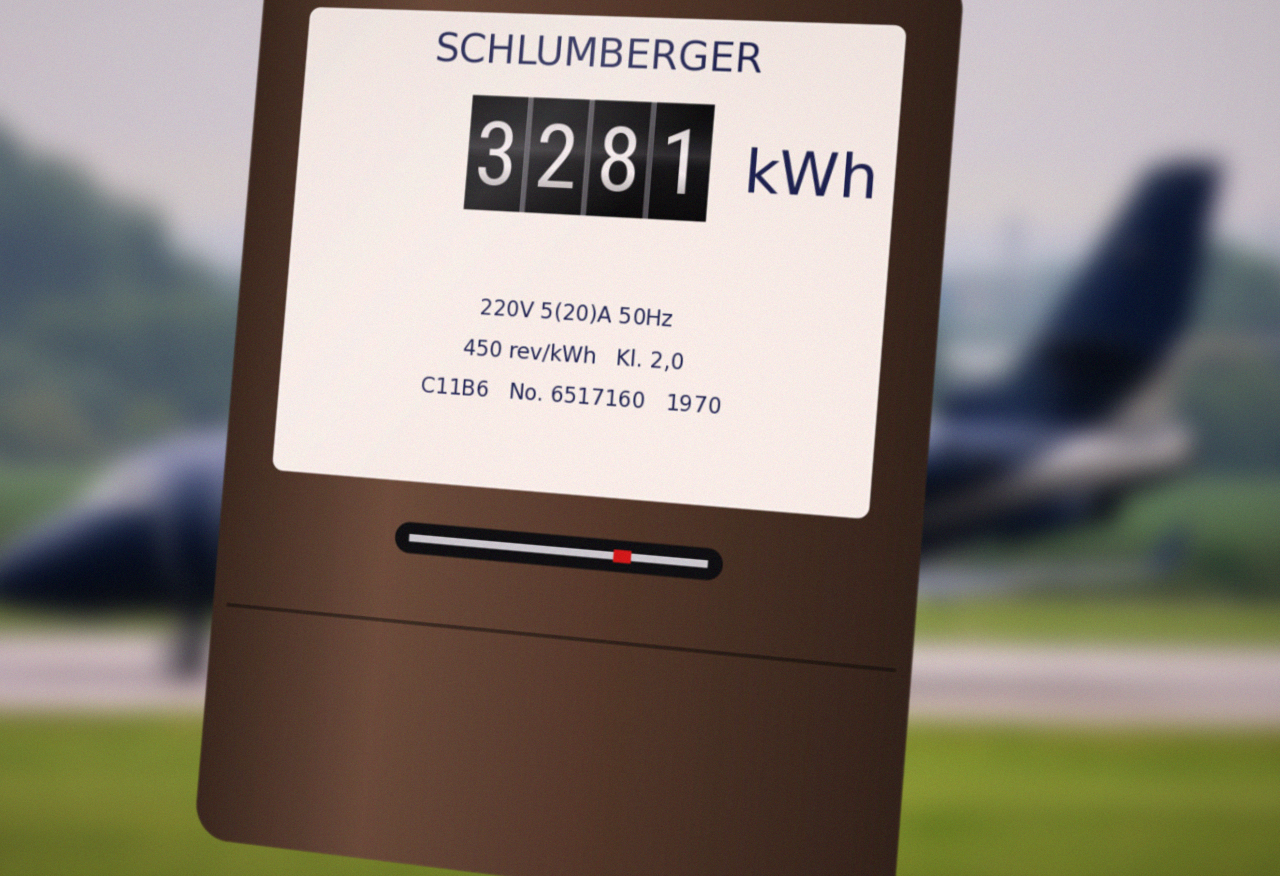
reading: {"value": 3281, "unit": "kWh"}
